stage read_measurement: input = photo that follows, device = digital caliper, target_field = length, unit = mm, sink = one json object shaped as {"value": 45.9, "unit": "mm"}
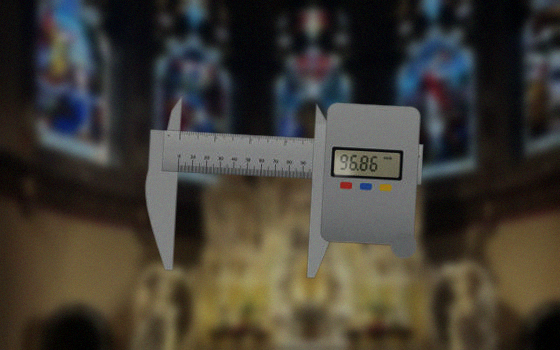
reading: {"value": 96.86, "unit": "mm"}
